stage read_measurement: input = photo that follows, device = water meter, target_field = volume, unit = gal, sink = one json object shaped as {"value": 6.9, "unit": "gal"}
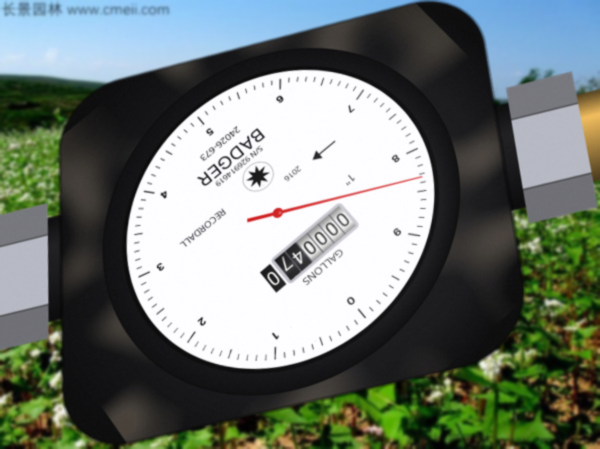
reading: {"value": 468.3, "unit": "gal"}
